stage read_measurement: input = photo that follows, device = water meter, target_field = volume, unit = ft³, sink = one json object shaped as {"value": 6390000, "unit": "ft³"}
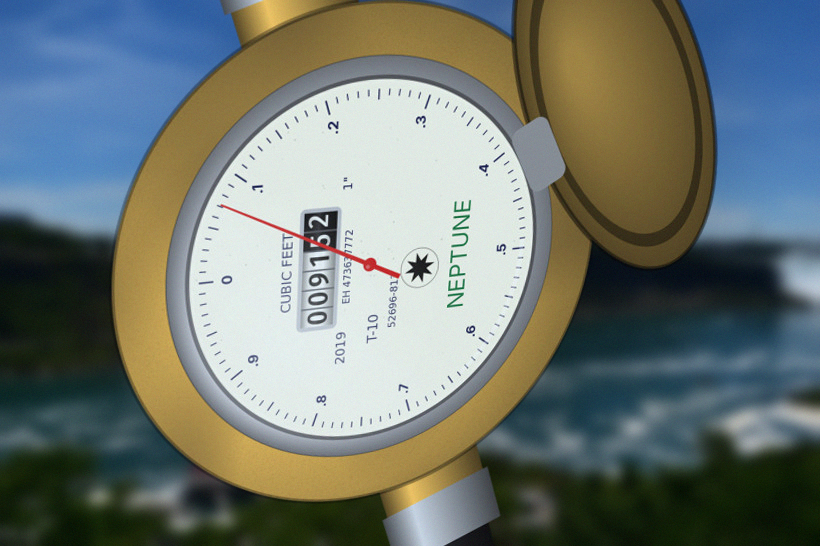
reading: {"value": 9152.07, "unit": "ft³"}
